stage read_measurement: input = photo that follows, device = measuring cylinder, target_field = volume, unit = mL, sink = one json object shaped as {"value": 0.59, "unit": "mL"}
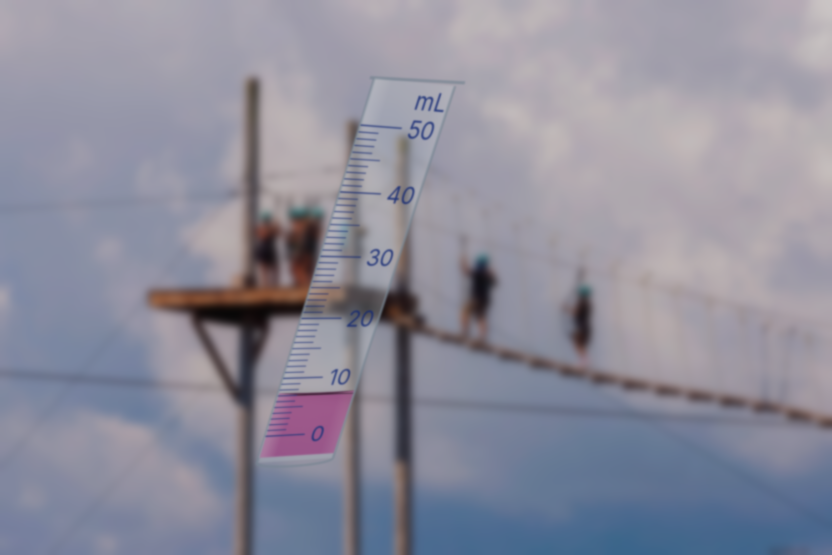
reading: {"value": 7, "unit": "mL"}
